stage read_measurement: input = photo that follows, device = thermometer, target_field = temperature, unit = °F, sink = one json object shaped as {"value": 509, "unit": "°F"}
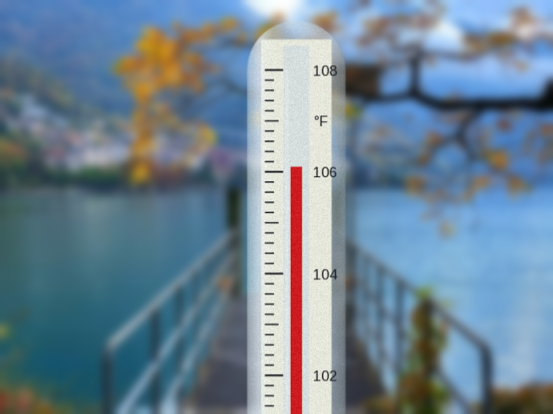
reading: {"value": 106.1, "unit": "°F"}
